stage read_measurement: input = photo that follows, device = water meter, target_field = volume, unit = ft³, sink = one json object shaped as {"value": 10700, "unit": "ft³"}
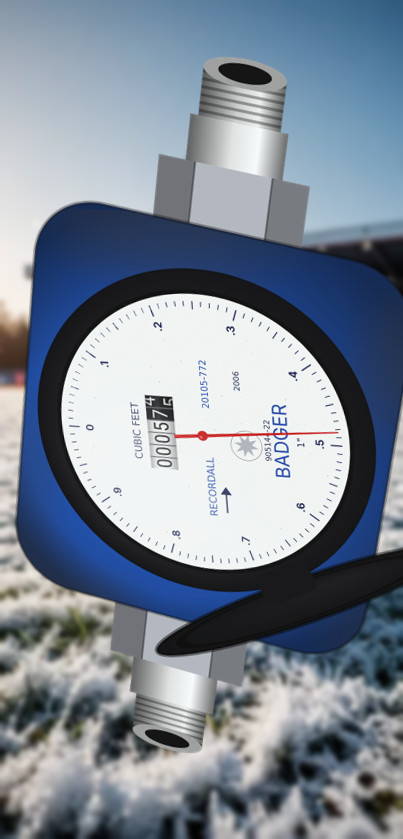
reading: {"value": 574.48, "unit": "ft³"}
